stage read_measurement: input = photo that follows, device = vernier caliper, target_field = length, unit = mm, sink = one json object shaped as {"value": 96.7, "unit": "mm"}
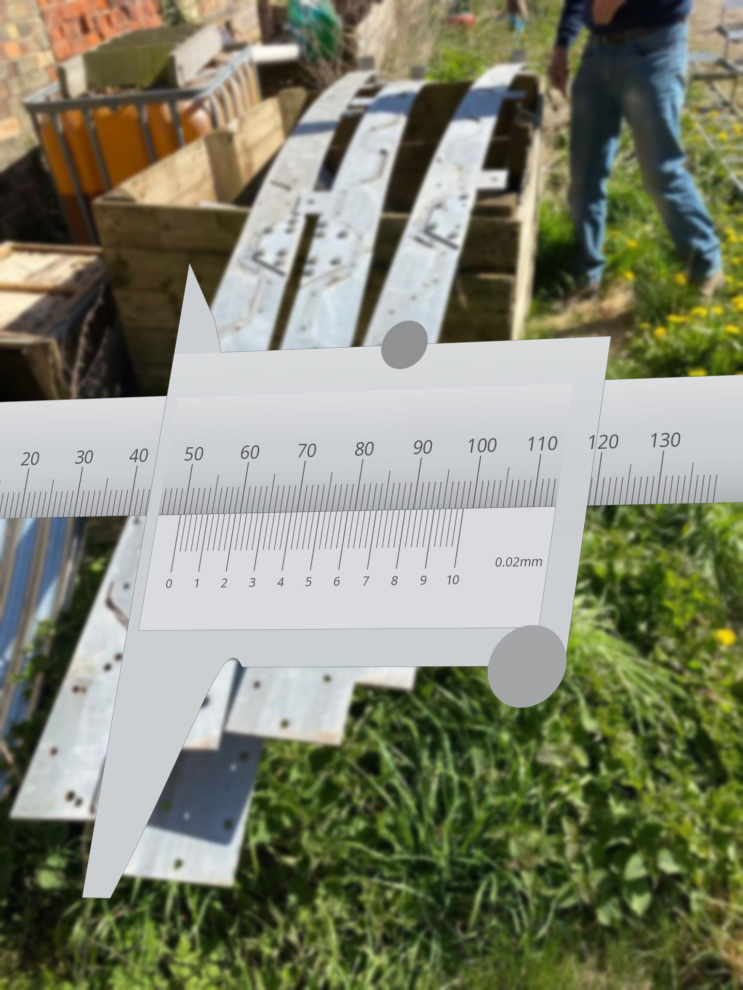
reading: {"value": 49.4, "unit": "mm"}
